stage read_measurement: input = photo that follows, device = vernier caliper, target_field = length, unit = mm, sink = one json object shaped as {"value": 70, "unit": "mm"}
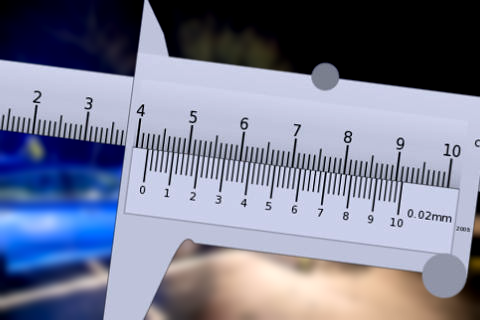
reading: {"value": 42.2, "unit": "mm"}
